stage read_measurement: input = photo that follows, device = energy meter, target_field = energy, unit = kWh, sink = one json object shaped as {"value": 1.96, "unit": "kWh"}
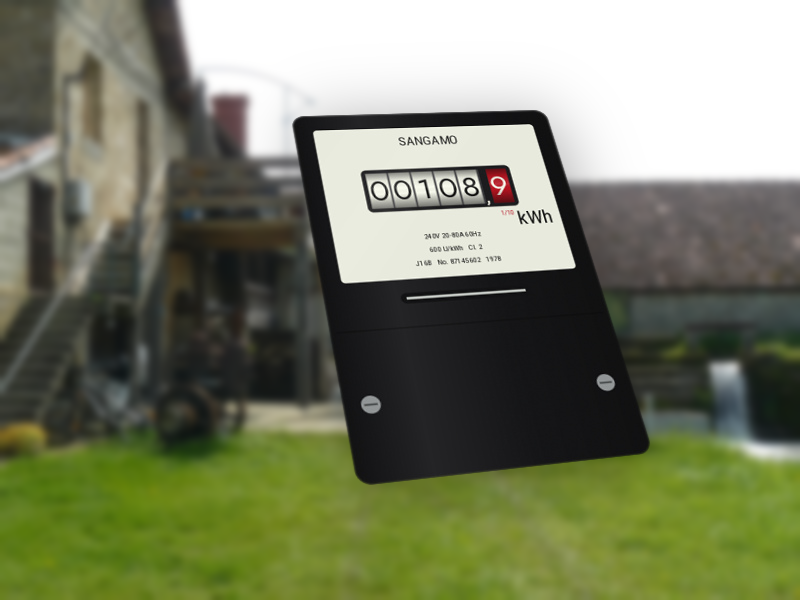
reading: {"value": 108.9, "unit": "kWh"}
